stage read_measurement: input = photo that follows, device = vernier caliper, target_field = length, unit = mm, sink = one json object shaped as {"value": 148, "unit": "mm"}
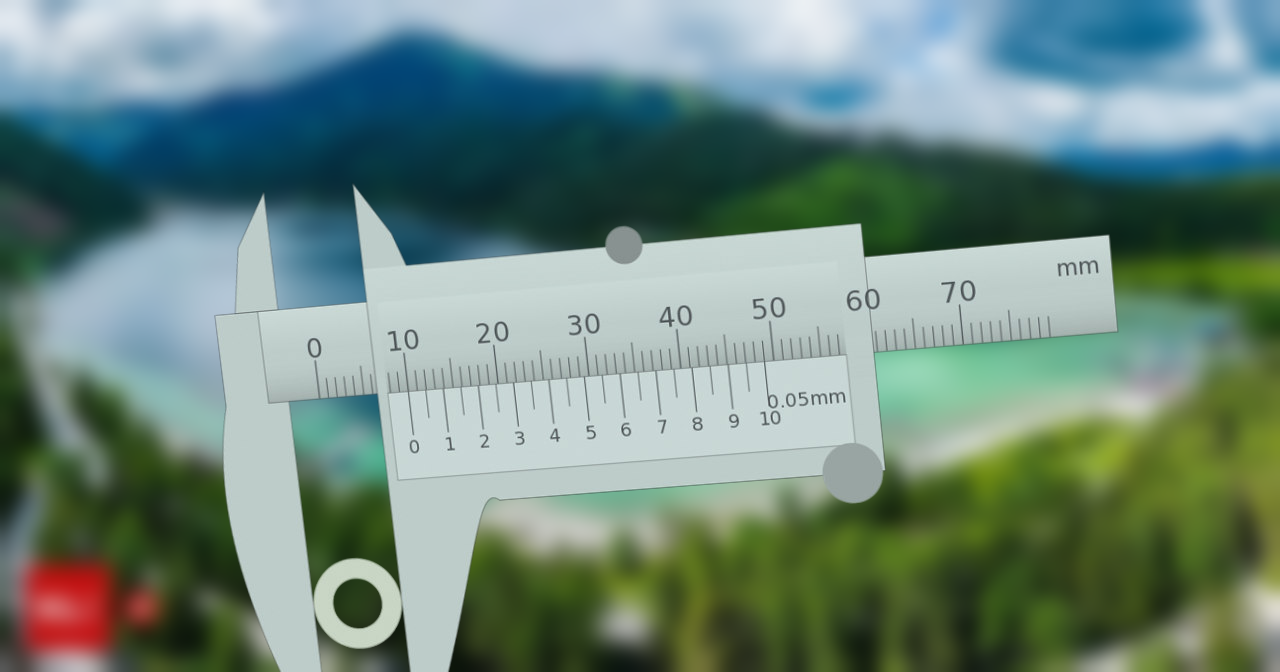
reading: {"value": 10.0, "unit": "mm"}
